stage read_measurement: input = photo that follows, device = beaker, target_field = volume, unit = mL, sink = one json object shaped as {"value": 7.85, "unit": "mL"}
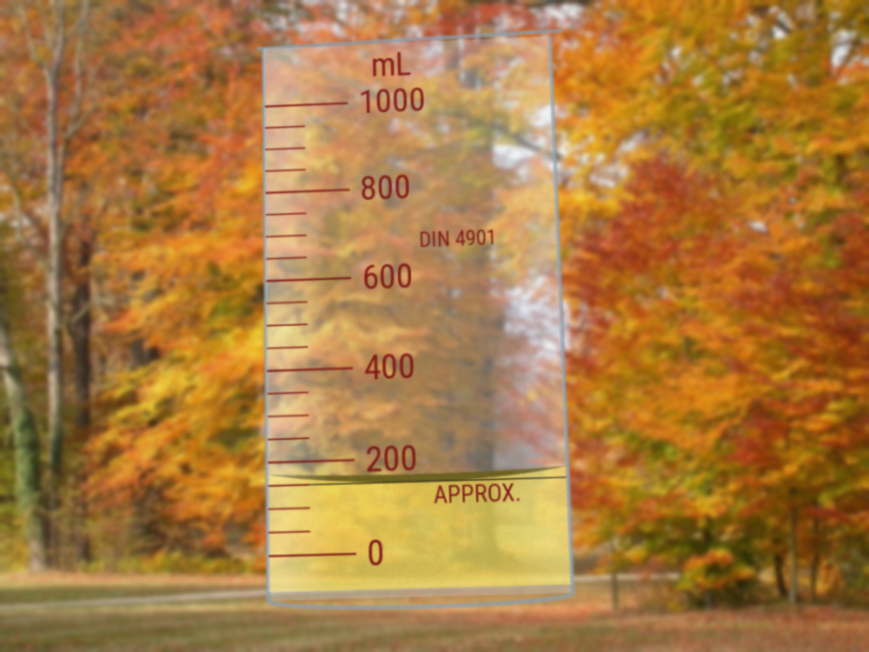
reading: {"value": 150, "unit": "mL"}
